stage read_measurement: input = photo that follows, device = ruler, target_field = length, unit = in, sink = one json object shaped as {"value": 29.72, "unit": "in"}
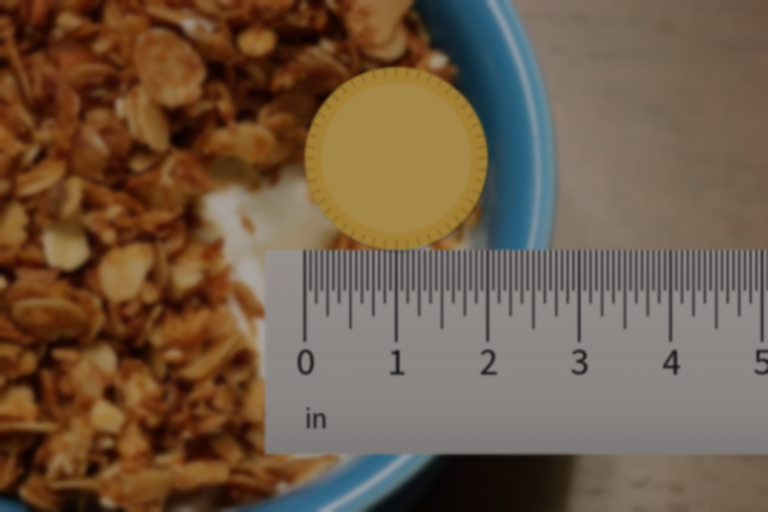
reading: {"value": 2, "unit": "in"}
